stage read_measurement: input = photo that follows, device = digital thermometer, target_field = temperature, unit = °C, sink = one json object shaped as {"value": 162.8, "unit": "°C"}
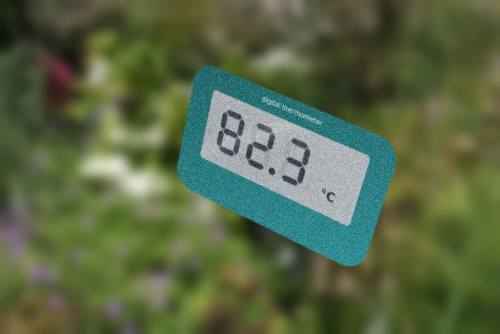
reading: {"value": 82.3, "unit": "°C"}
